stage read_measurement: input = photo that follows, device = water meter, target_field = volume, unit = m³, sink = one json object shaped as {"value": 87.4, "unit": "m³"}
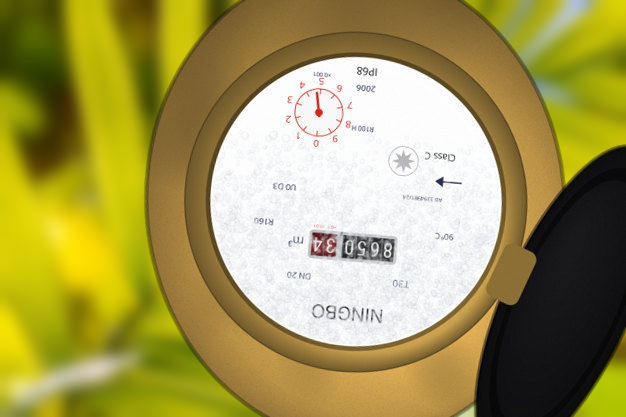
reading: {"value": 8650.344, "unit": "m³"}
